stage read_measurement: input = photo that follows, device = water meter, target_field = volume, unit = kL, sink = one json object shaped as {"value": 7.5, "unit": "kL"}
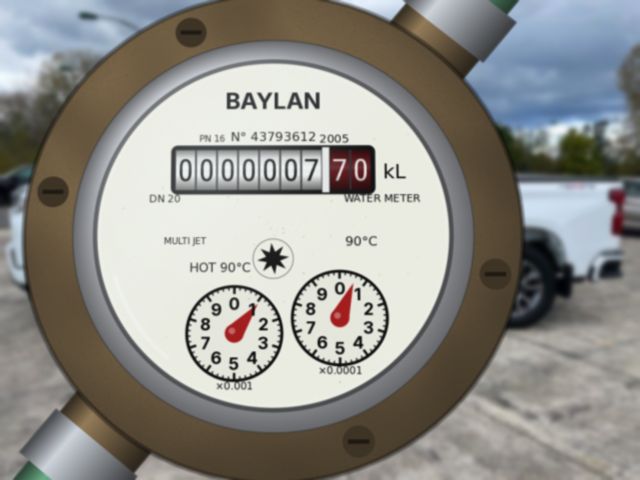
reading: {"value": 7.7010, "unit": "kL"}
